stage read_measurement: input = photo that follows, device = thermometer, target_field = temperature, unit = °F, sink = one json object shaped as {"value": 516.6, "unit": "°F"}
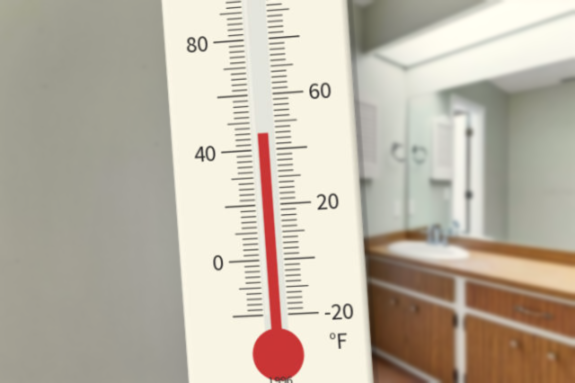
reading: {"value": 46, "unit": "°F"}
